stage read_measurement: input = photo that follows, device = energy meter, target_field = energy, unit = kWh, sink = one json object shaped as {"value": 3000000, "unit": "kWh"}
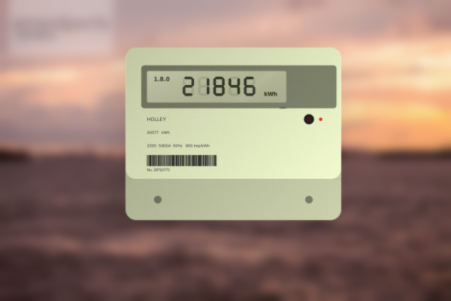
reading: {"value": 21846, "unit": "kWh"}
